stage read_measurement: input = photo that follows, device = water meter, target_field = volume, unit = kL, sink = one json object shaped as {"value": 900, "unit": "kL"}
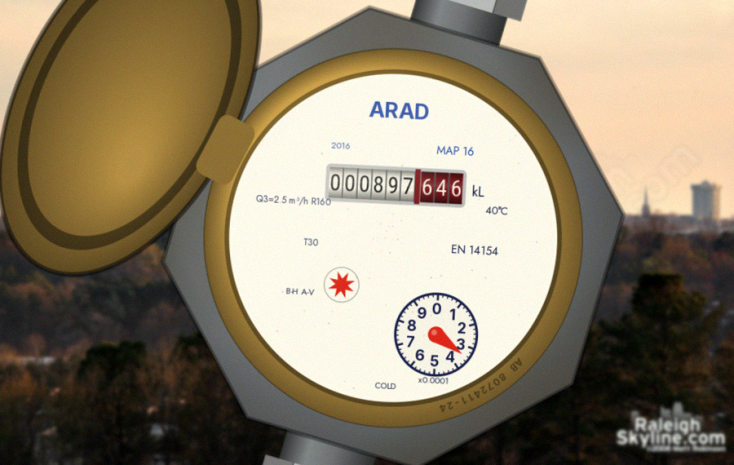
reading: {"value": 897.6463, "unit": "kL"}
